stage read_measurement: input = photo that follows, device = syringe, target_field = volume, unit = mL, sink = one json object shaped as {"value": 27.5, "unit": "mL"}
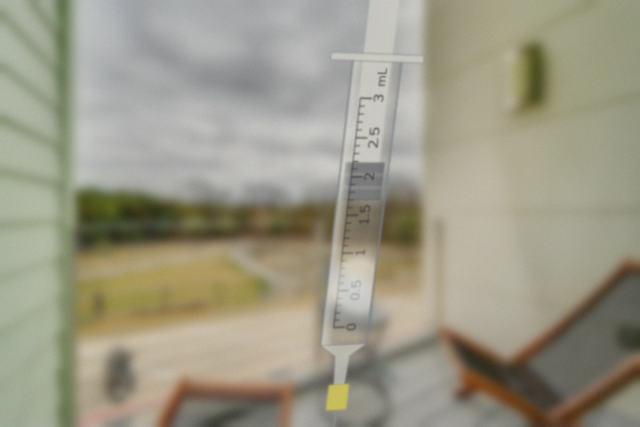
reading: {"value": 1.7, "unit": "mL"}
